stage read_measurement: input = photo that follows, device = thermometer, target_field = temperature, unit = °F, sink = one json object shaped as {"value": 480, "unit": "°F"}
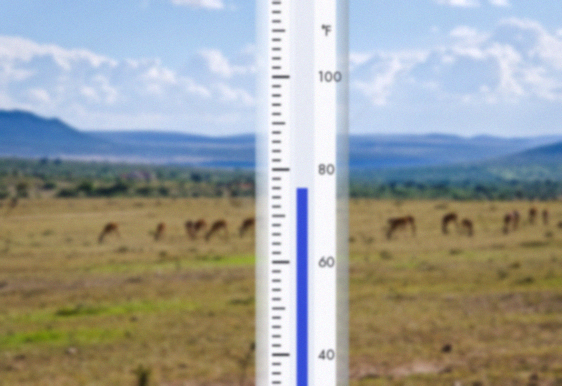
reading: {"value": 76, "unit": "°F"}
